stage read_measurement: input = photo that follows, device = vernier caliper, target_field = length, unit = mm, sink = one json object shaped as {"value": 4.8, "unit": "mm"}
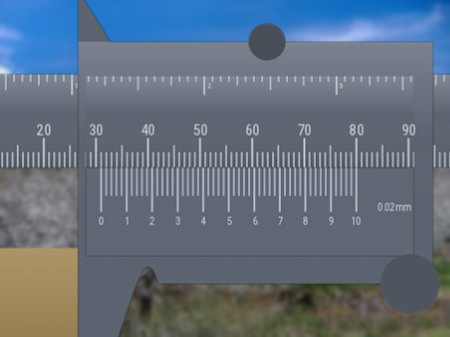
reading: {"value": 31.0, "unit": "mm"}
